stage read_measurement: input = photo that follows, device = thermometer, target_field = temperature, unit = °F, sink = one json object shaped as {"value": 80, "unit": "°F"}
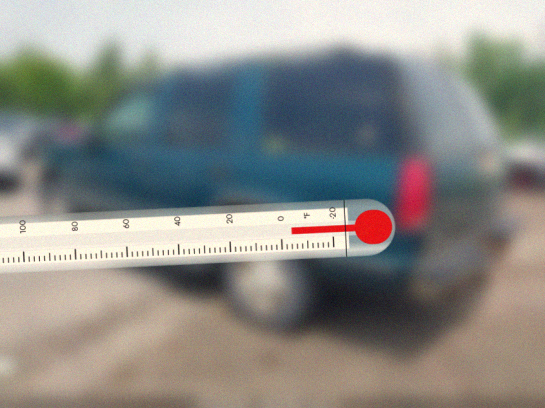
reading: {"value": -4, "unit": "°F"}
